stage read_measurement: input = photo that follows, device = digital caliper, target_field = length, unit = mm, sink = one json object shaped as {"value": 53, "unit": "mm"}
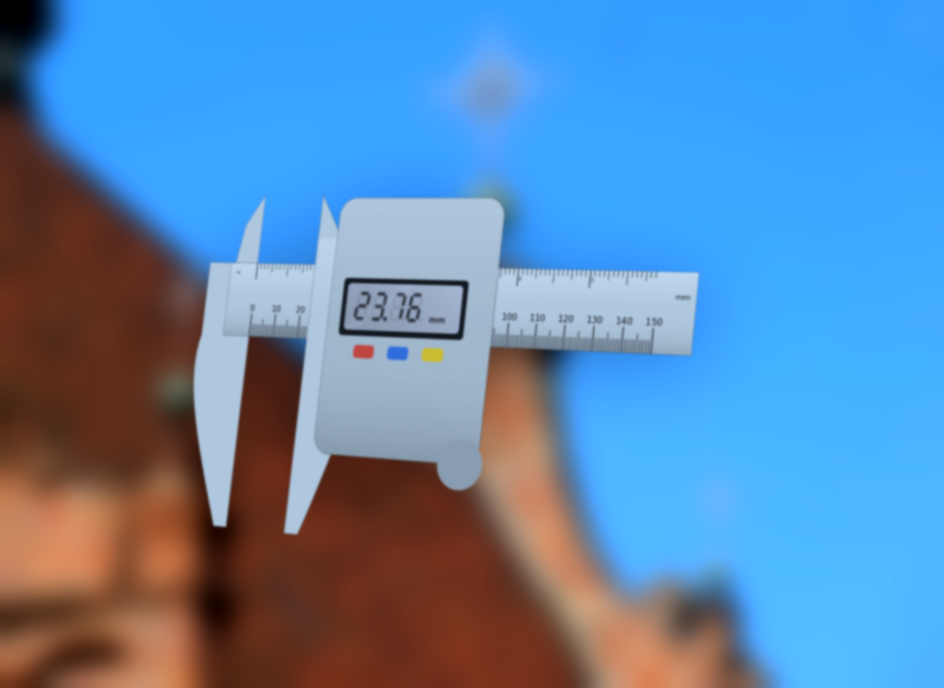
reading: {"value": 23.76, "unit": "mm"}
